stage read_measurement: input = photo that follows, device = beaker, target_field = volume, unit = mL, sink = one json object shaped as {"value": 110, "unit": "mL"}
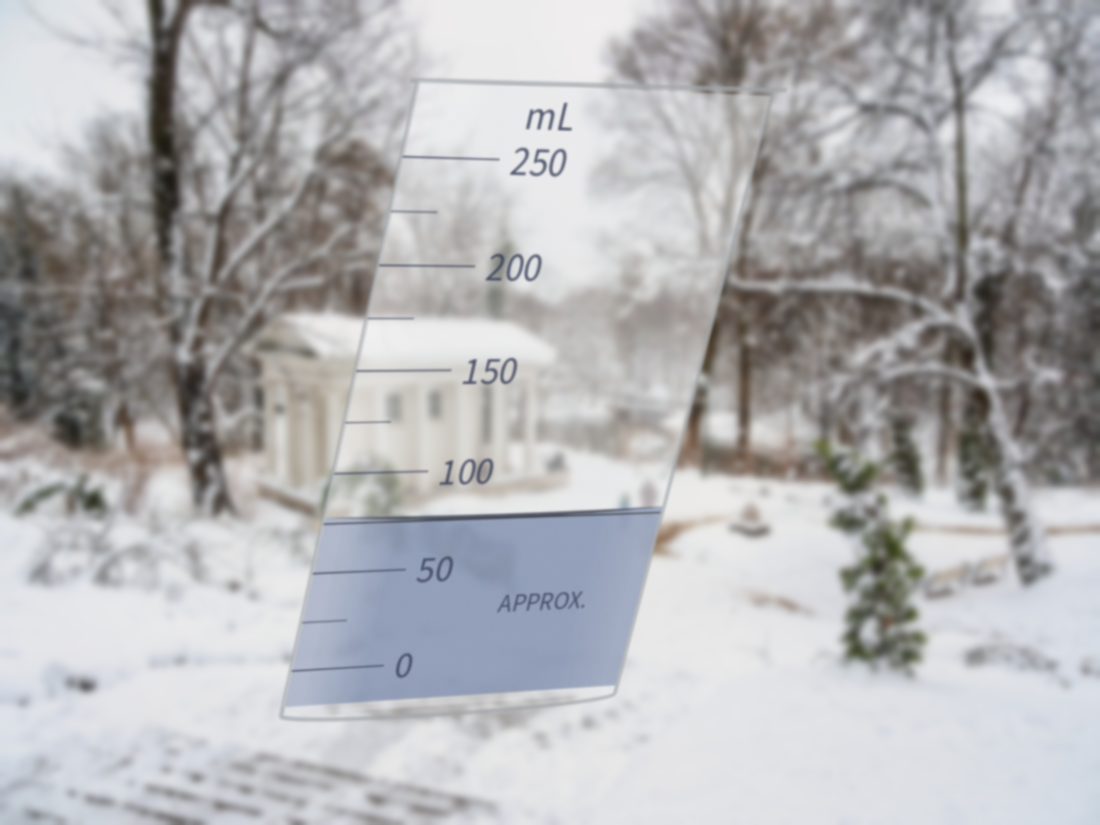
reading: {"value": 75, "unit": "mL"}
